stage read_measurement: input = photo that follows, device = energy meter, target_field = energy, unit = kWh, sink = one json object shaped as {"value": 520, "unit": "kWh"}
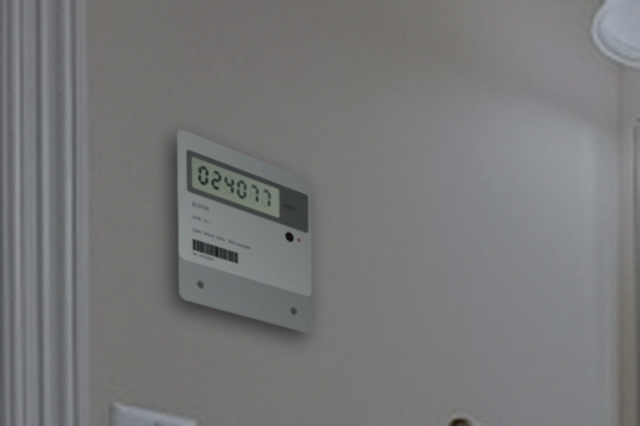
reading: {"value": 24077, "unit": "kWh"}
